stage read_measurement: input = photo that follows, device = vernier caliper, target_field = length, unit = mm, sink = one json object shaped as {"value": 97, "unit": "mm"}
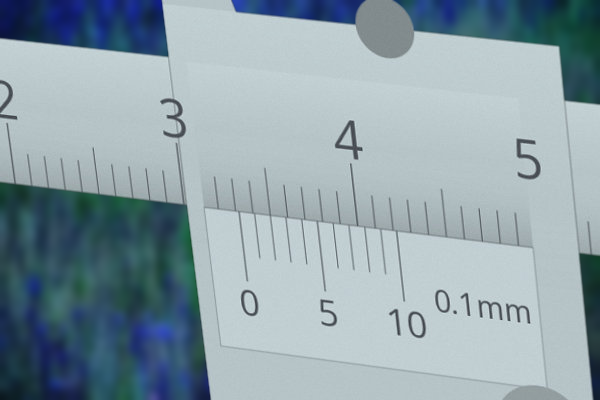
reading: {"value": 33.2, "unit": "mm"}
